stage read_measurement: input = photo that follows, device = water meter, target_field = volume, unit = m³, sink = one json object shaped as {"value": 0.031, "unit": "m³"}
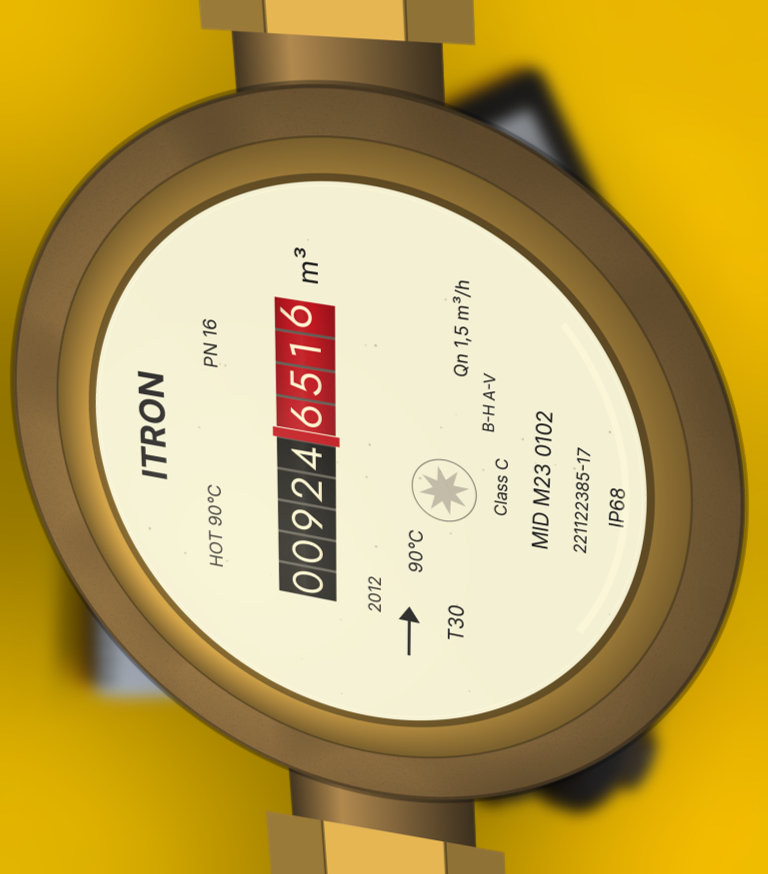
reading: {"value": 924.6516, "unit": "m³"}
